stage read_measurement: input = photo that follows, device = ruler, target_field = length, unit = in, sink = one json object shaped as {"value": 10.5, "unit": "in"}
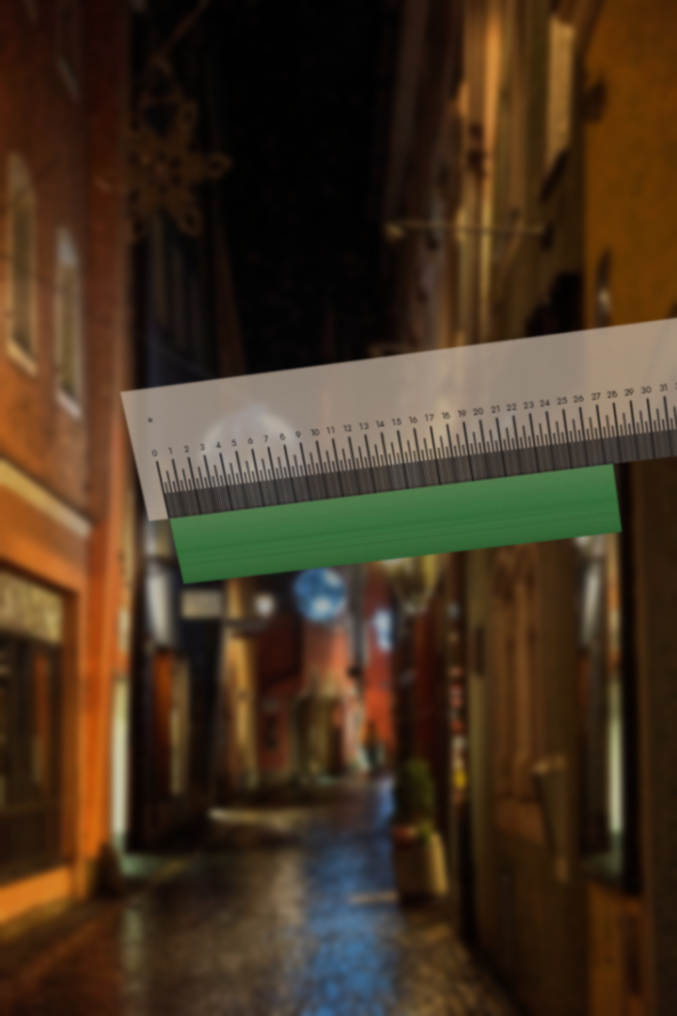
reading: {"value": 27.5, "unit": "in"}
